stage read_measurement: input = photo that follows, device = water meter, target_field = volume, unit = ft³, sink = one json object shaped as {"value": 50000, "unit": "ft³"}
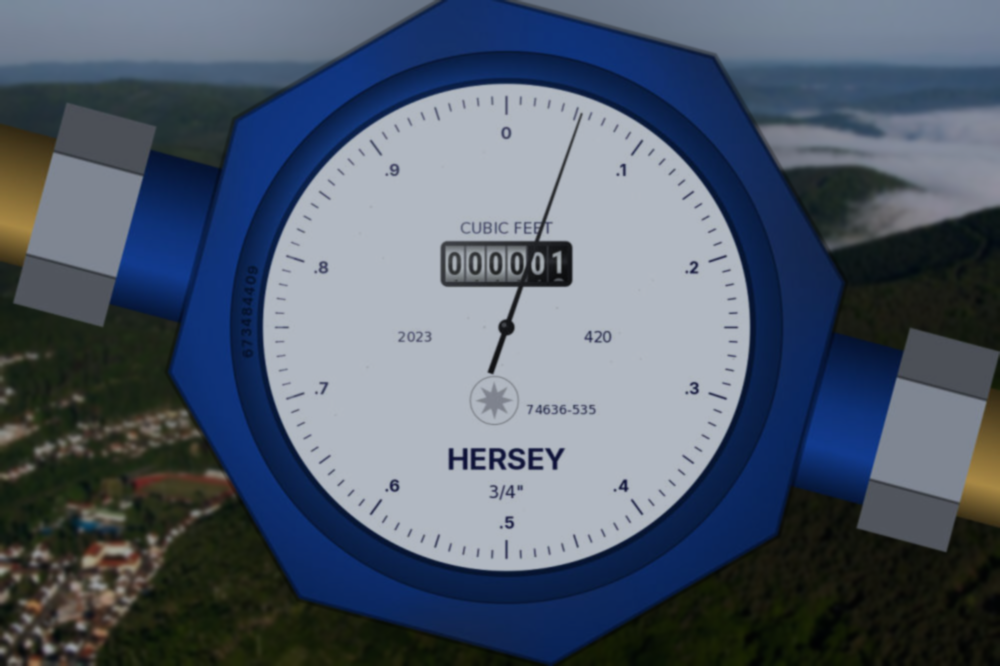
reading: {"value": 1.05, "unit": "ft³"}
